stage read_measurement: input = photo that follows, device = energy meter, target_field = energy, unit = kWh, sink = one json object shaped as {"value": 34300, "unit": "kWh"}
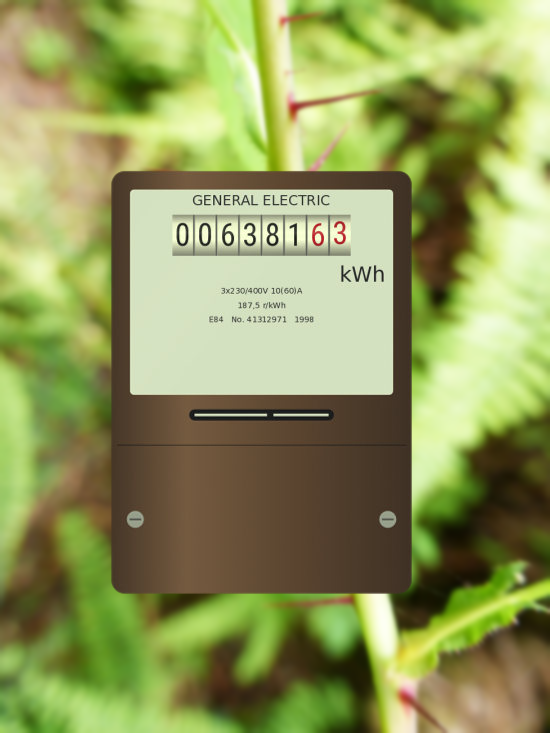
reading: {"value": 6381.63, "unit": "kWh"}
